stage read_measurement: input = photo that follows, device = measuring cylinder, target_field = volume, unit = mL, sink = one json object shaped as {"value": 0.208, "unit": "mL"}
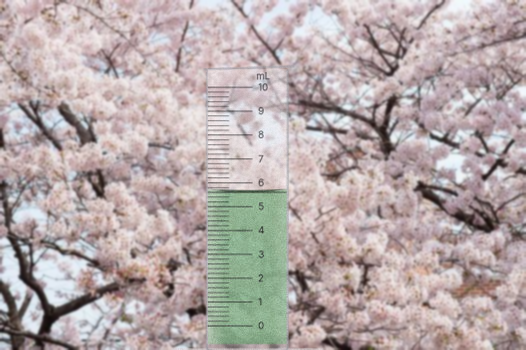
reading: {"value": 5.6, "unit": "mL"}
